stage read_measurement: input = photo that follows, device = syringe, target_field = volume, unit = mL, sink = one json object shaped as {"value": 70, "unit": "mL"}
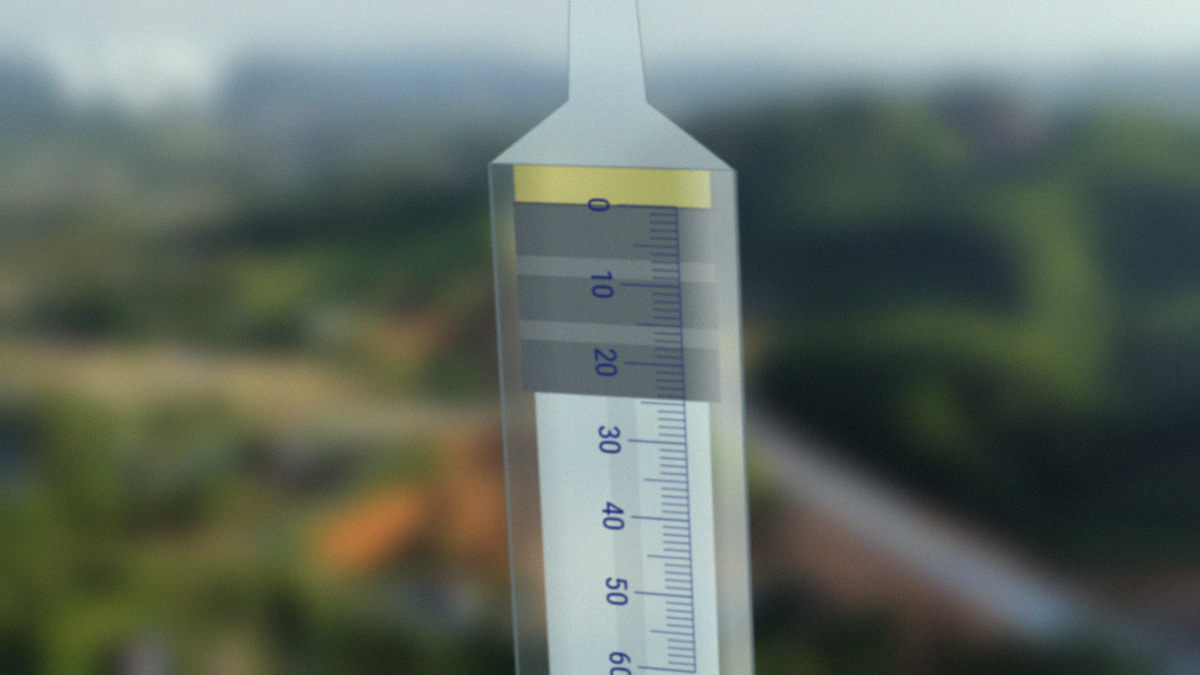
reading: {"value": 0, "unit": "mL"}
